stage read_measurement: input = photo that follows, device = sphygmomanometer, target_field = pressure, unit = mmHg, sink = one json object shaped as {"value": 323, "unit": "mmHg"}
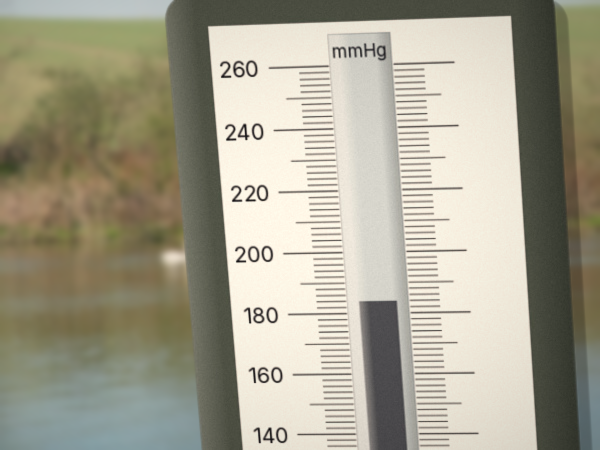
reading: {"value": 184, "unit": "mmHg"}
